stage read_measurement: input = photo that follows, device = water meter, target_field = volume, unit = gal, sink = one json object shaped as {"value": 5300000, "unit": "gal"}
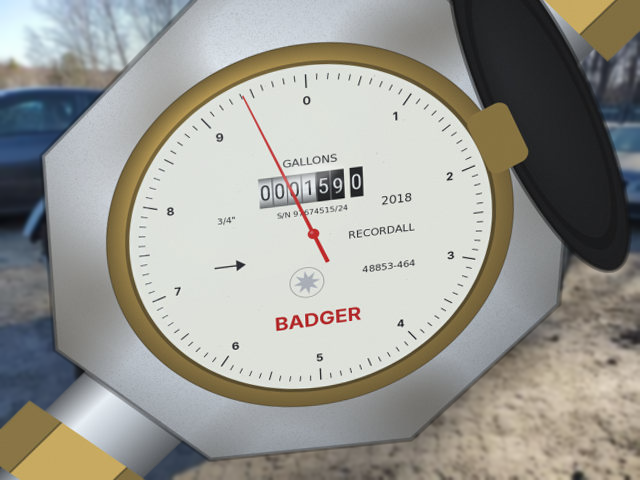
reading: {"value": 1589.4, "unit": "gal"}
